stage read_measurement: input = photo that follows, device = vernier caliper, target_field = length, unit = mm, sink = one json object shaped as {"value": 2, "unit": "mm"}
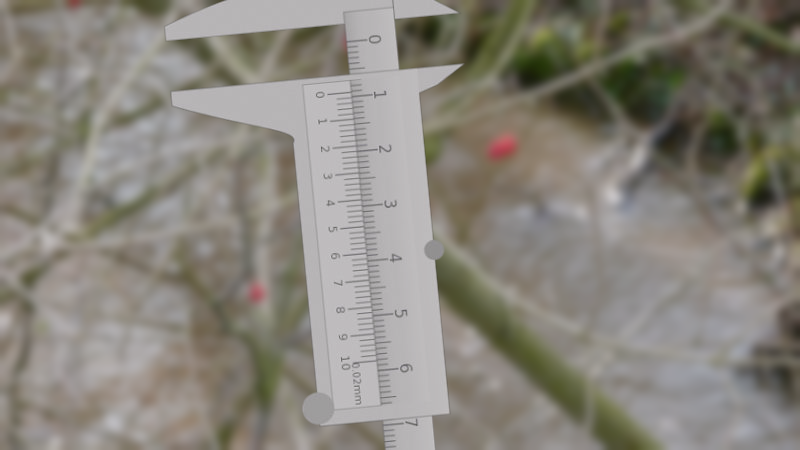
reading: {"value": 9.2, "unit": "mm"}
